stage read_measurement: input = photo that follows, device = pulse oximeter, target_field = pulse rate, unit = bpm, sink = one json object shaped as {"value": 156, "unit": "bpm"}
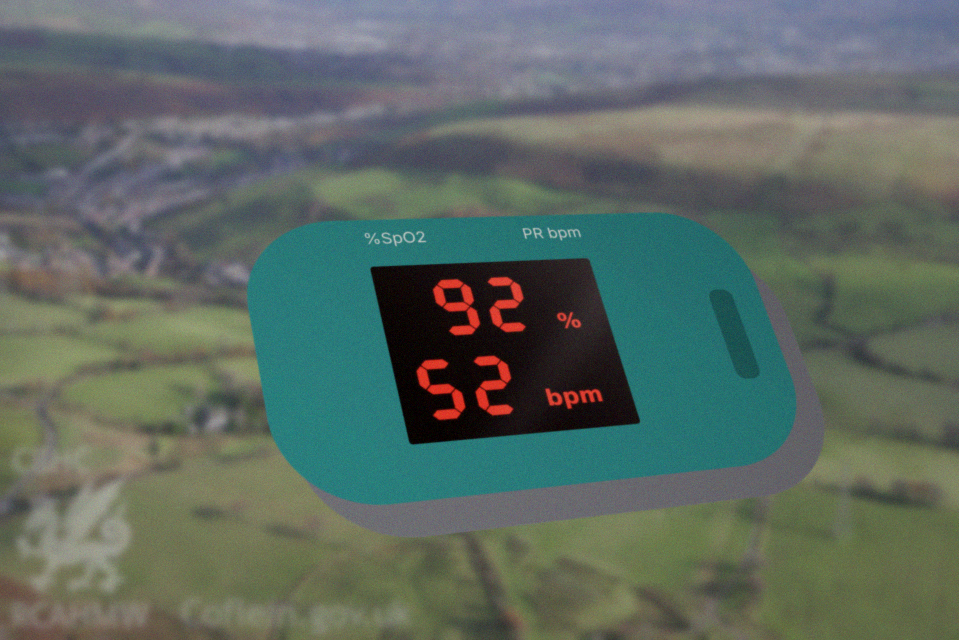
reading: {"value": 52, "unit": "bpm"}
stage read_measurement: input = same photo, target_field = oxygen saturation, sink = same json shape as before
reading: {"value": 92, "unit": "%"}
